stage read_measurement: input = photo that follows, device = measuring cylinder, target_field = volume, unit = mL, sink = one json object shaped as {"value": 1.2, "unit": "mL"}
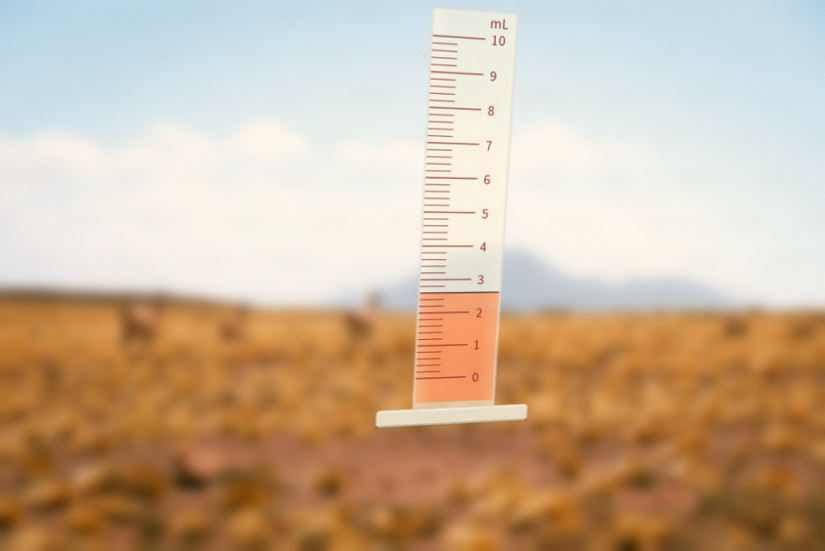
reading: {"value": 2.6, "unit": "mL"}
